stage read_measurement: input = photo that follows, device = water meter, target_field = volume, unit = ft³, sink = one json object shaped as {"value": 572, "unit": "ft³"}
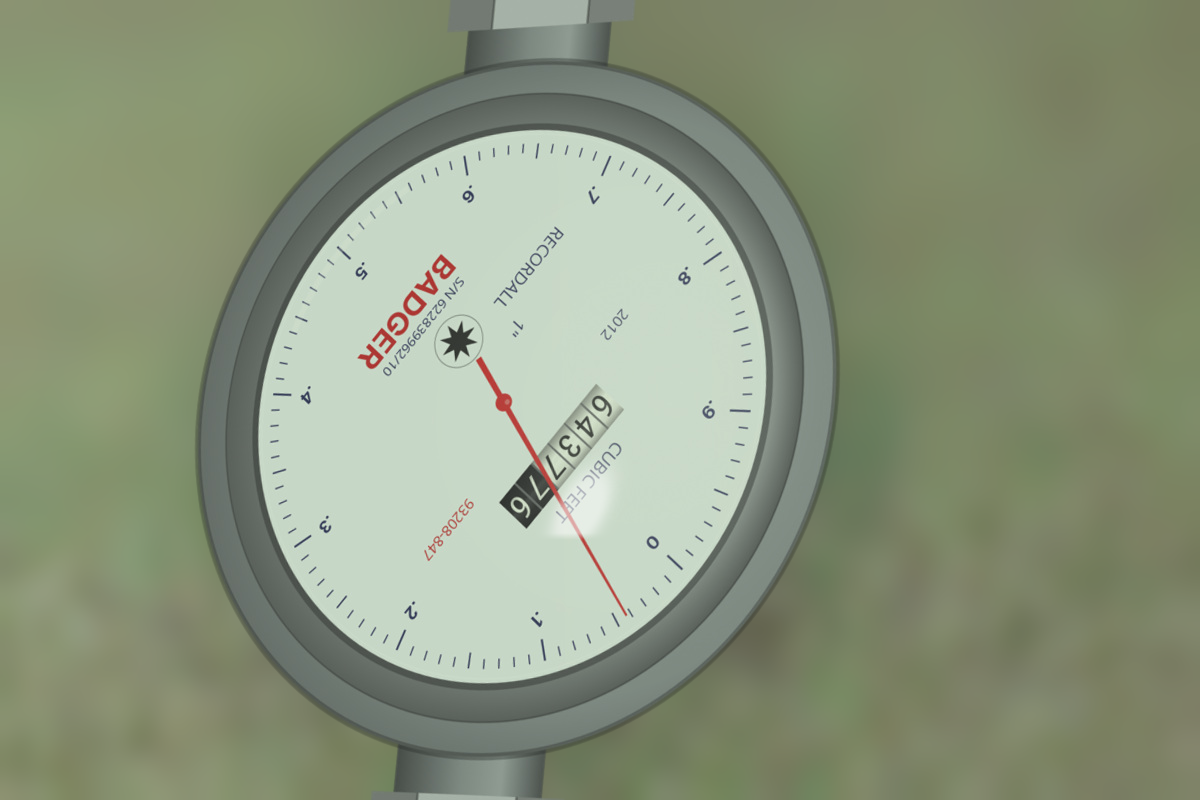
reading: {"value": 643776.04, "unit": "ft³"}
